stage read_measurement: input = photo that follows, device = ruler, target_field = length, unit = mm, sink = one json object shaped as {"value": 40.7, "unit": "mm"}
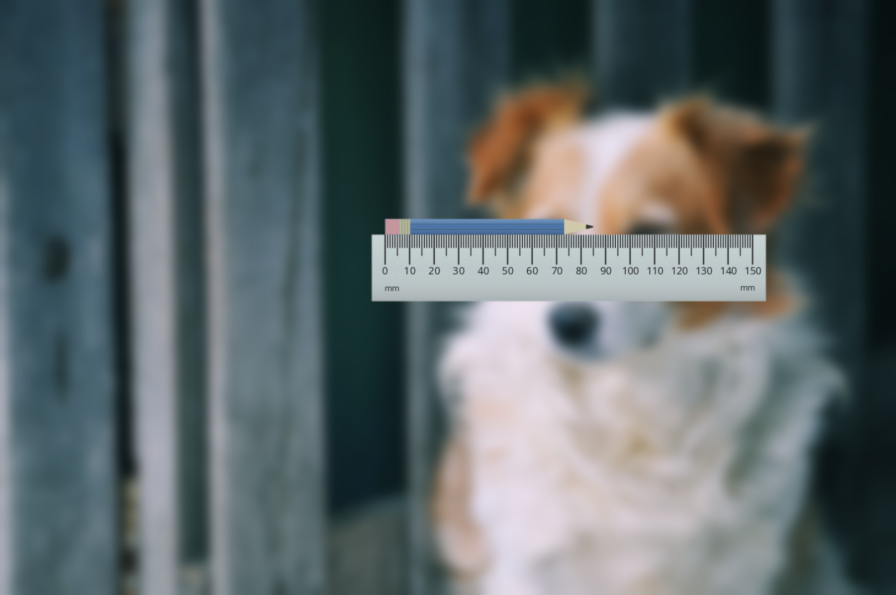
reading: {"value": 85, "unit": "mm"}
